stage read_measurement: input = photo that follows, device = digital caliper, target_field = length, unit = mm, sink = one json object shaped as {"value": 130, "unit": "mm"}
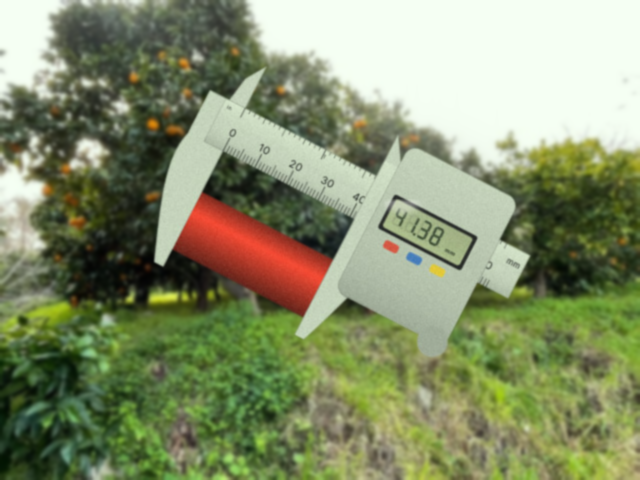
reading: {"value": 41.38, "unit": "mm"}
